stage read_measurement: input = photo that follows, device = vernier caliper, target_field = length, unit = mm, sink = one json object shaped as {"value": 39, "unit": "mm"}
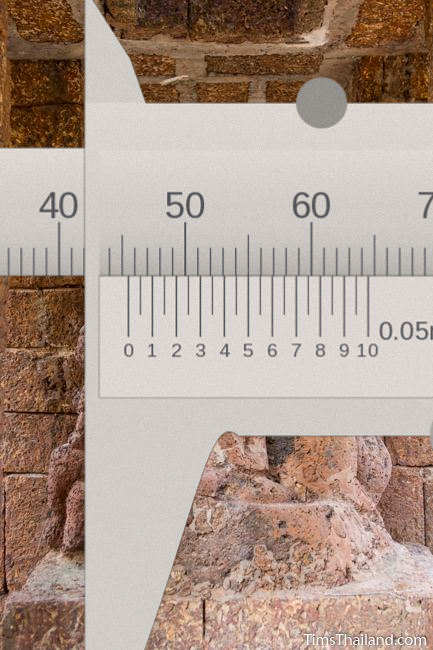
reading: {"value": 45.5, "unit": "mm"}
